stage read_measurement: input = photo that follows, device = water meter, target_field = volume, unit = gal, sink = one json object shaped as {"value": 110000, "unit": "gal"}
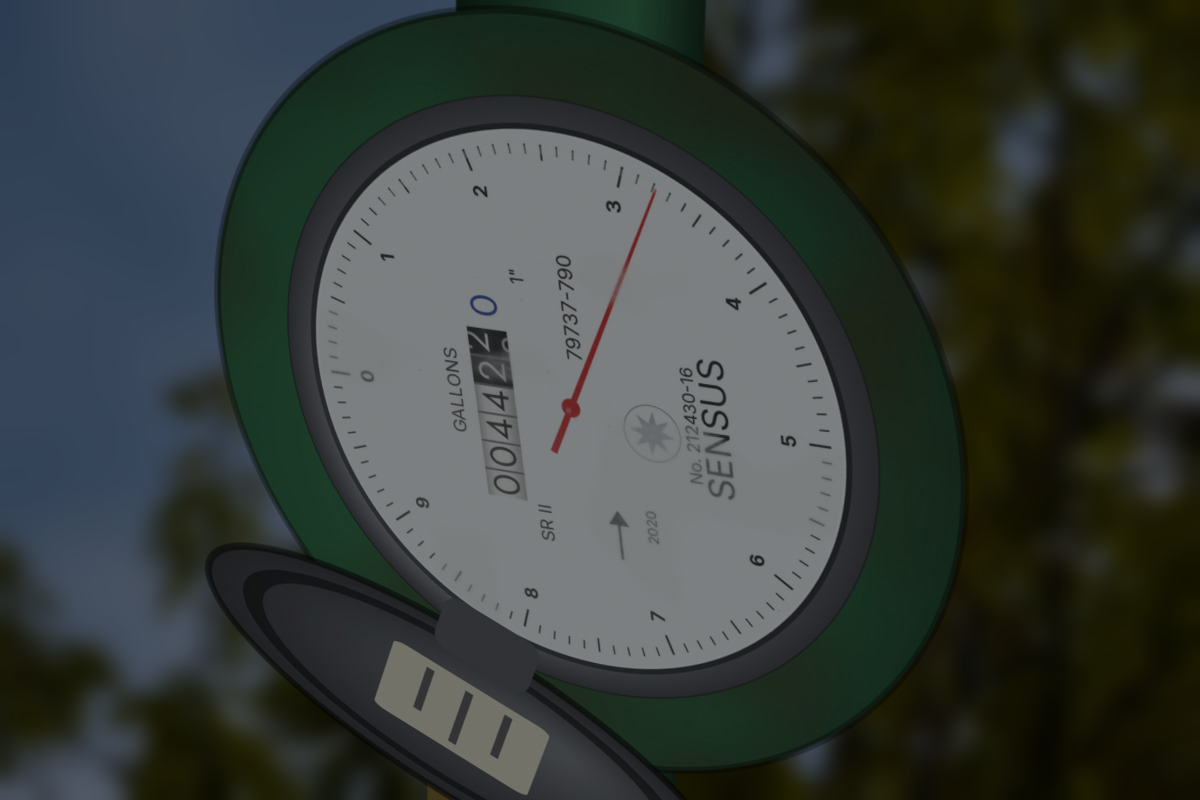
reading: {"value": 44223.2, "unit": "gal"}
